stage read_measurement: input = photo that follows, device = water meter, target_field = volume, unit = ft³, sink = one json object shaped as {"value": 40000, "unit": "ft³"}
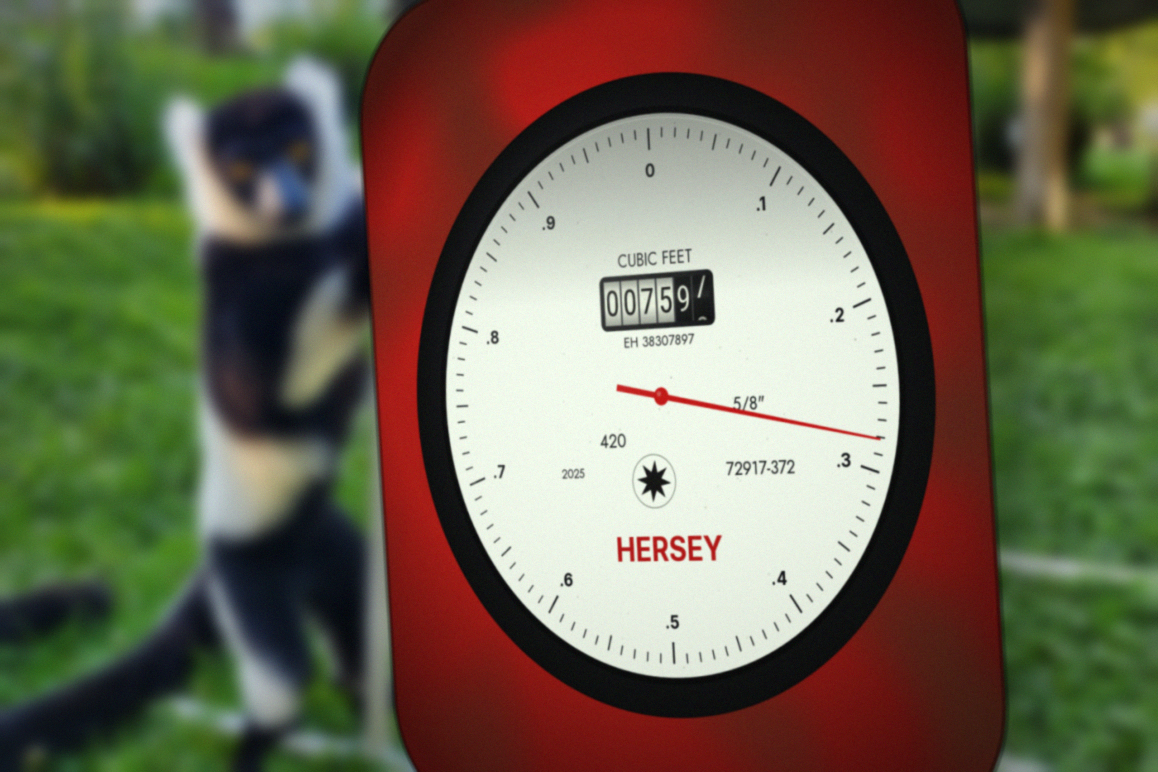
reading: {"value": 7597.28, "unit": "ft³"}
